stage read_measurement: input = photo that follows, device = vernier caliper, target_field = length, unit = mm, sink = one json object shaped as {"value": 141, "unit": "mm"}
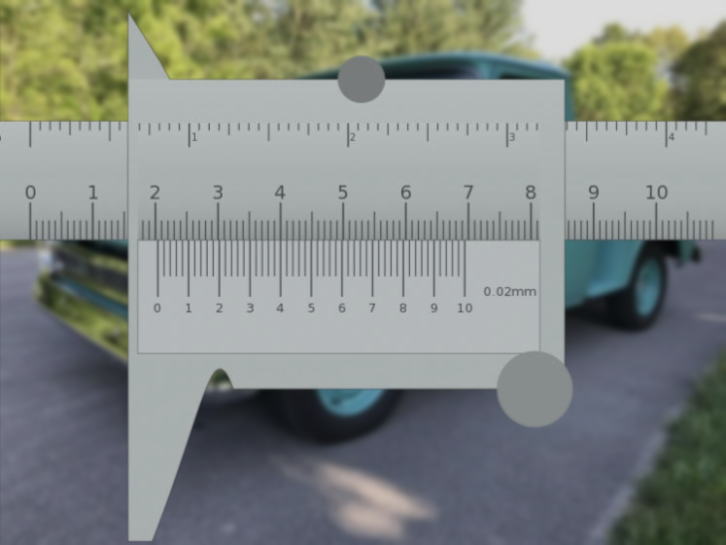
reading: {"value": 20.4, "unit": "mm"}
